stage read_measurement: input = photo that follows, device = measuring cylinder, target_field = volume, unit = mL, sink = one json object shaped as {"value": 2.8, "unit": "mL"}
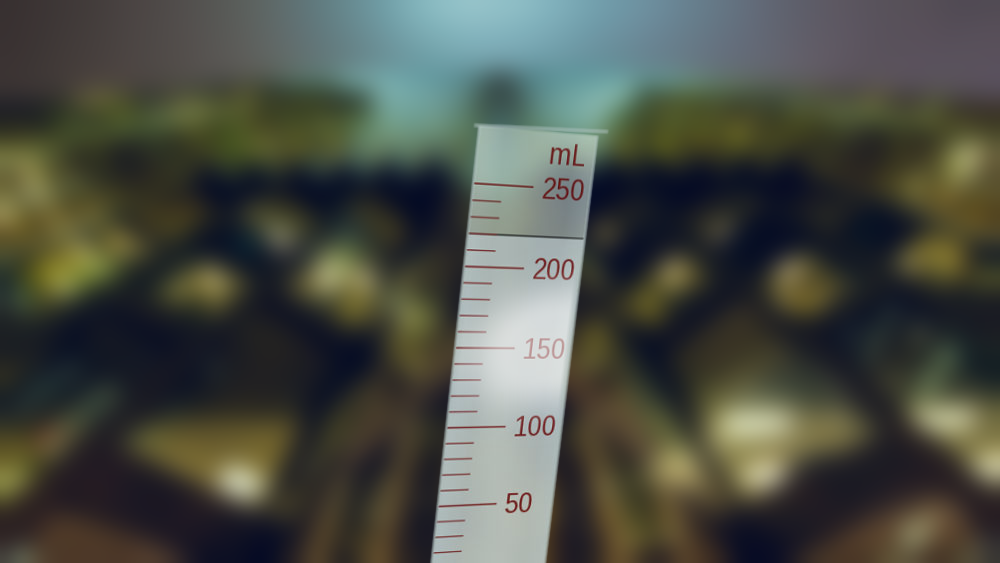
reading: {"value": 220, "unit": "mL"}
